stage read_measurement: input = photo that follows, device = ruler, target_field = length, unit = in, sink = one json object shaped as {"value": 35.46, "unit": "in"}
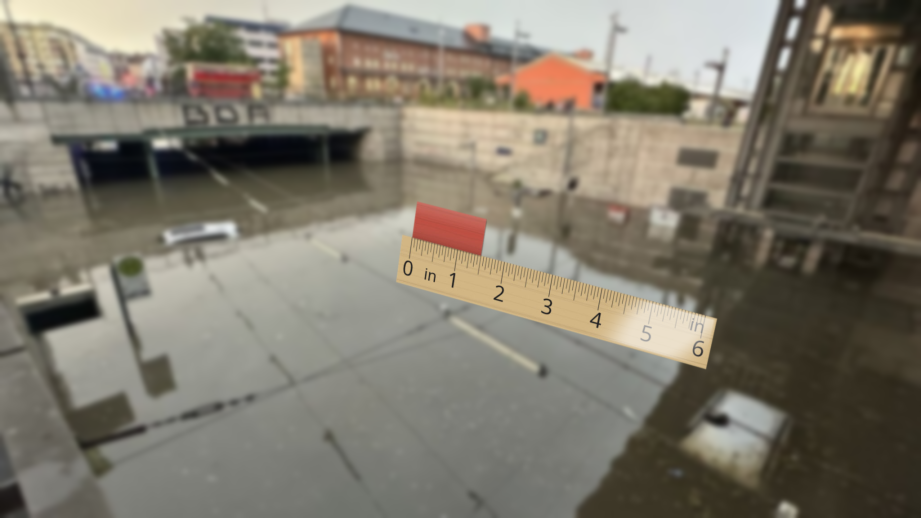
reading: {"value": 1.5, "unit": "in"}
